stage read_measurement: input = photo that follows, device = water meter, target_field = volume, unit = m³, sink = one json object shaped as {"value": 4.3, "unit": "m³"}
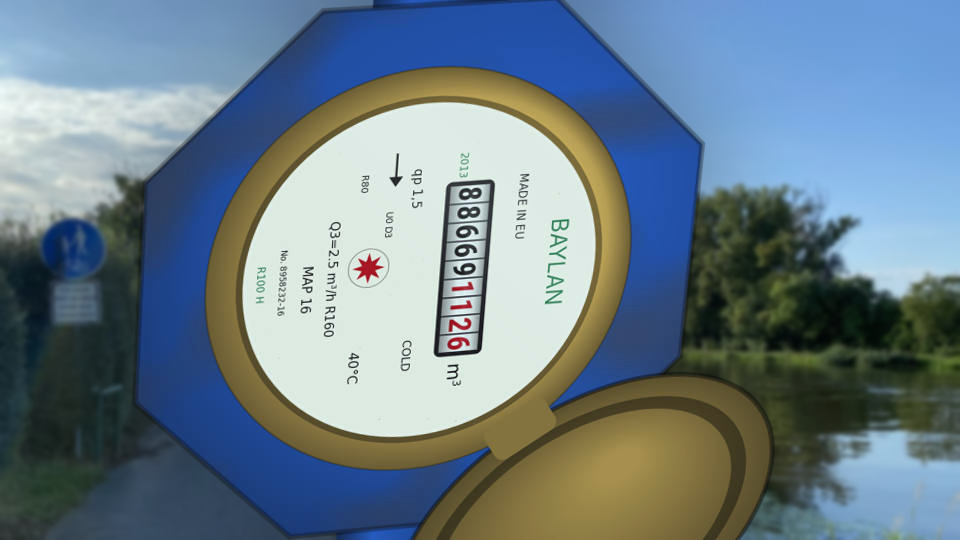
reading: {"value": 88669.1126, "unit": "m³"}
